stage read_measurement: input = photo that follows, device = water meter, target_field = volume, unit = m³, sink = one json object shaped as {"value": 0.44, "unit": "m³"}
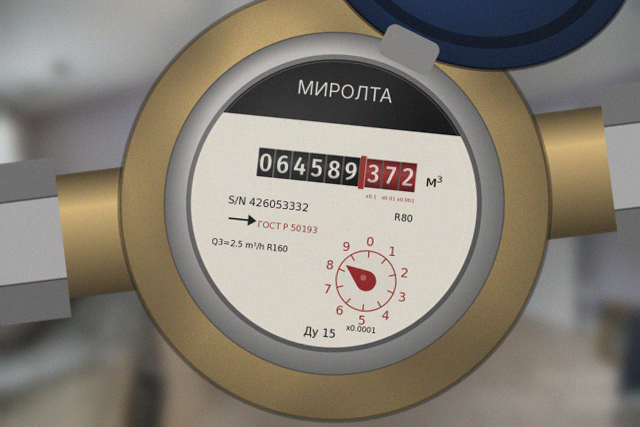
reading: {"value": 64589.3728, "unit": "m³"}
